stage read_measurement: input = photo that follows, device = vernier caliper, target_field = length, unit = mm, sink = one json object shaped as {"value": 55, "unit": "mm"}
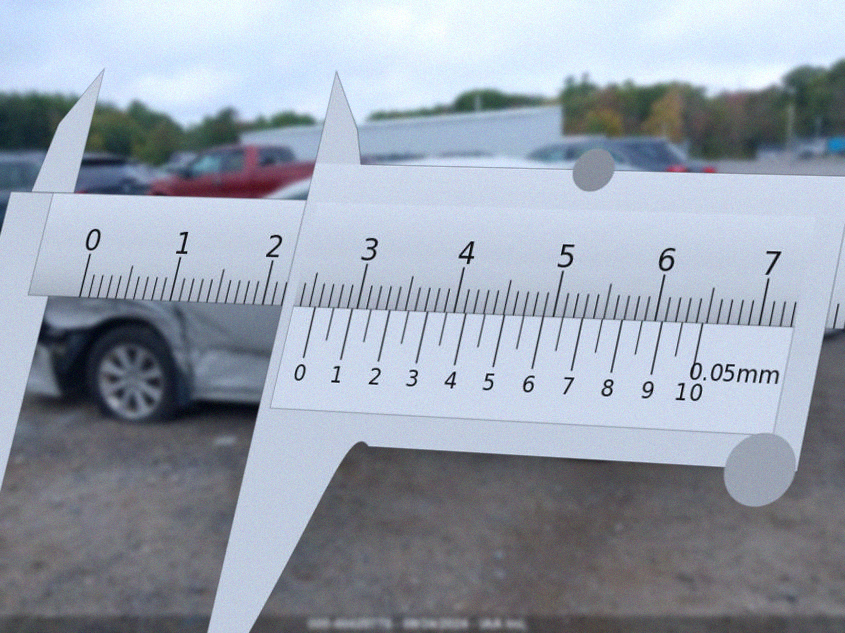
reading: {"value": 25.6, "unit": "mm"}
